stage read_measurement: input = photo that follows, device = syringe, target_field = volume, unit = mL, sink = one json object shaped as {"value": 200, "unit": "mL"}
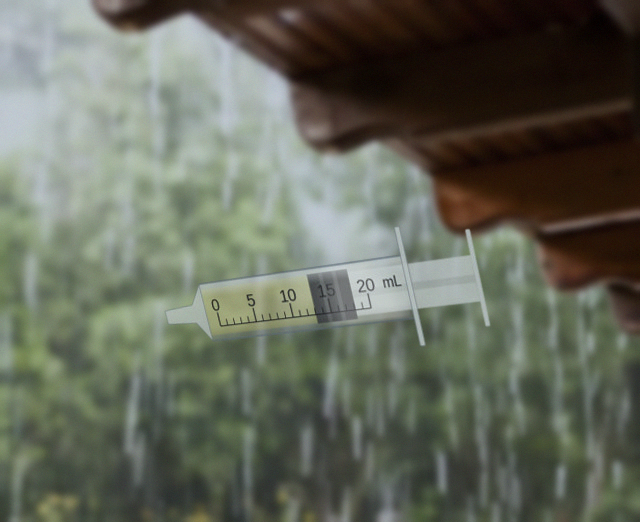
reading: {"value": 13, "unit": "mL"}
